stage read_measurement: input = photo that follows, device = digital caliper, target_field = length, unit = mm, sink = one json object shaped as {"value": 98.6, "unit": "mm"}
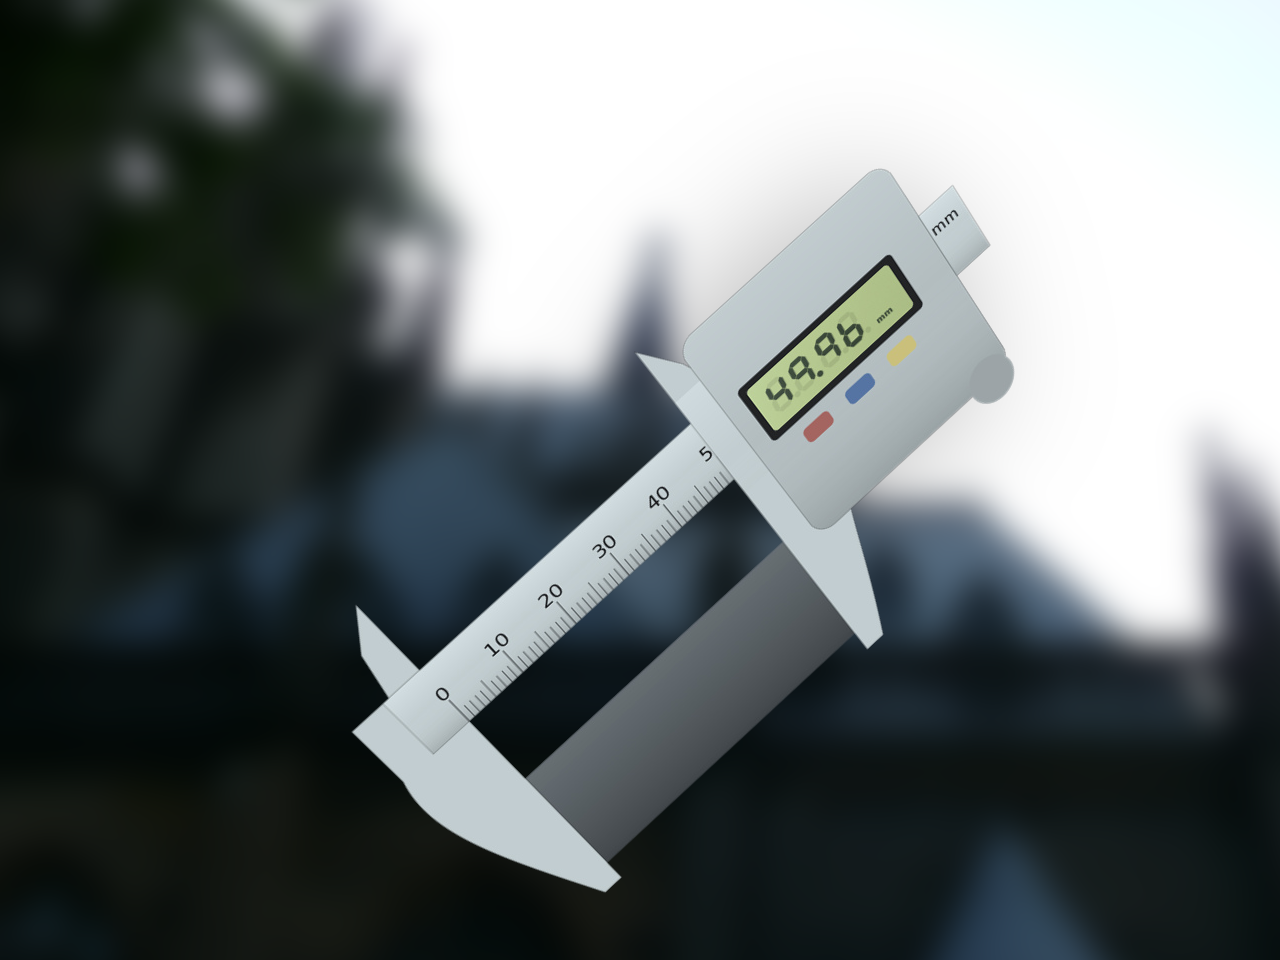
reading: {"value": 49.96, "unit": "mm"}
